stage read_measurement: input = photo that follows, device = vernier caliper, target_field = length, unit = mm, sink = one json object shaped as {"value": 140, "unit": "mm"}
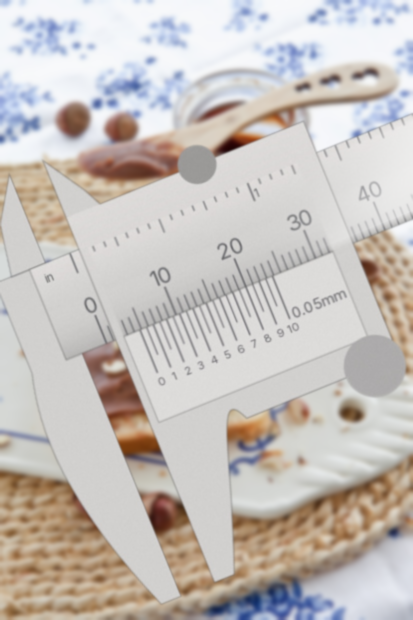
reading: {"value": 4.8, "unit": "mm"}
